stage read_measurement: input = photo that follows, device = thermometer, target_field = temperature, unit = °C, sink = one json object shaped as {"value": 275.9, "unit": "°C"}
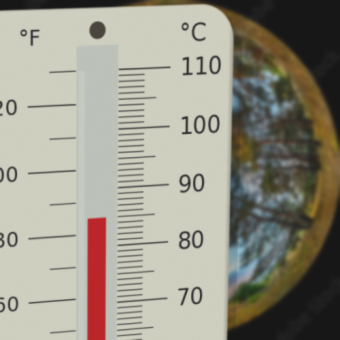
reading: {"value": 85, "unit": "°C"}
